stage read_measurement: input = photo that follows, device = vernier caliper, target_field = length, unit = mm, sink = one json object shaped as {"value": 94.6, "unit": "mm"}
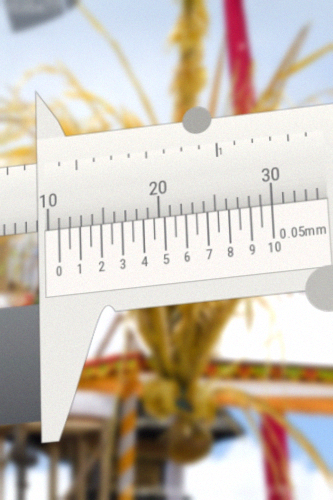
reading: {"value": 11.0, "unit": "mm"}
